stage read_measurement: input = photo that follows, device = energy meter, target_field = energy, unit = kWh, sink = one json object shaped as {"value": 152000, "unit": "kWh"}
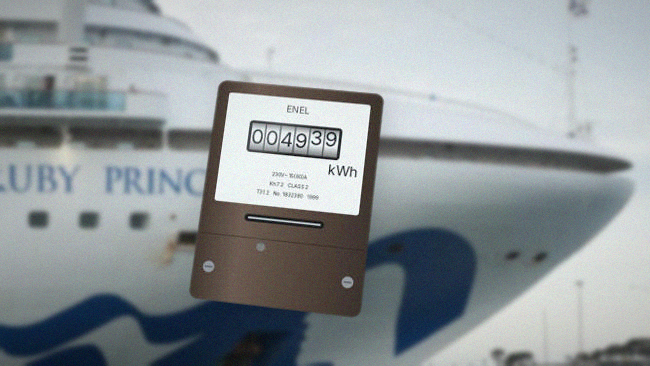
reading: {"value": 4939, "unit": "kWh"}
